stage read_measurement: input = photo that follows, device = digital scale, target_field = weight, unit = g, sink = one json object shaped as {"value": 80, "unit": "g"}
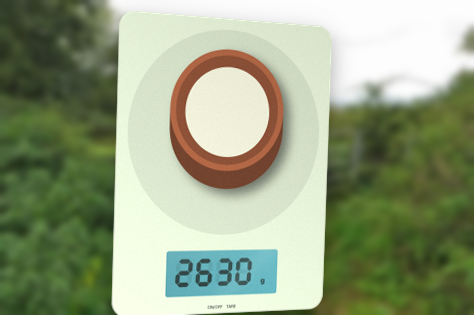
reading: {"value": 2630, "unit": "g"}
